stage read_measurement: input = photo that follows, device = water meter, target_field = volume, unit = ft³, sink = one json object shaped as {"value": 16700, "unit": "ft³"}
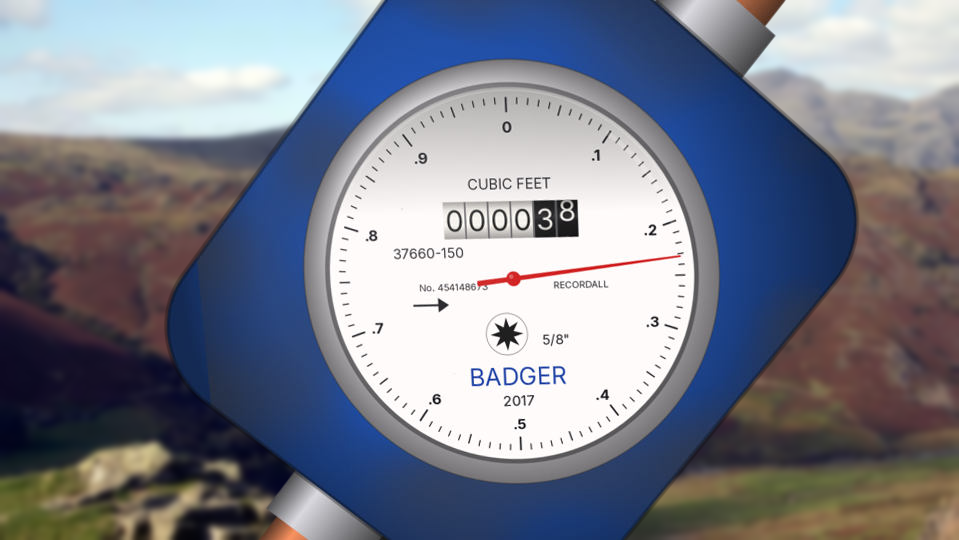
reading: {"value": 38.23, "unit": "ft³"}
